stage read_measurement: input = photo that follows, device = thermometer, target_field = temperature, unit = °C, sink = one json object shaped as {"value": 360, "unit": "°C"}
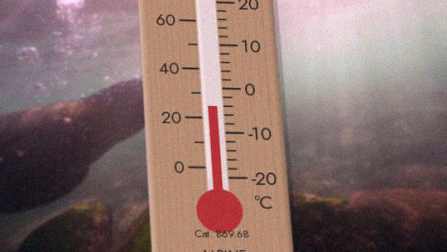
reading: {"value": -4, "unit": "°C"}
